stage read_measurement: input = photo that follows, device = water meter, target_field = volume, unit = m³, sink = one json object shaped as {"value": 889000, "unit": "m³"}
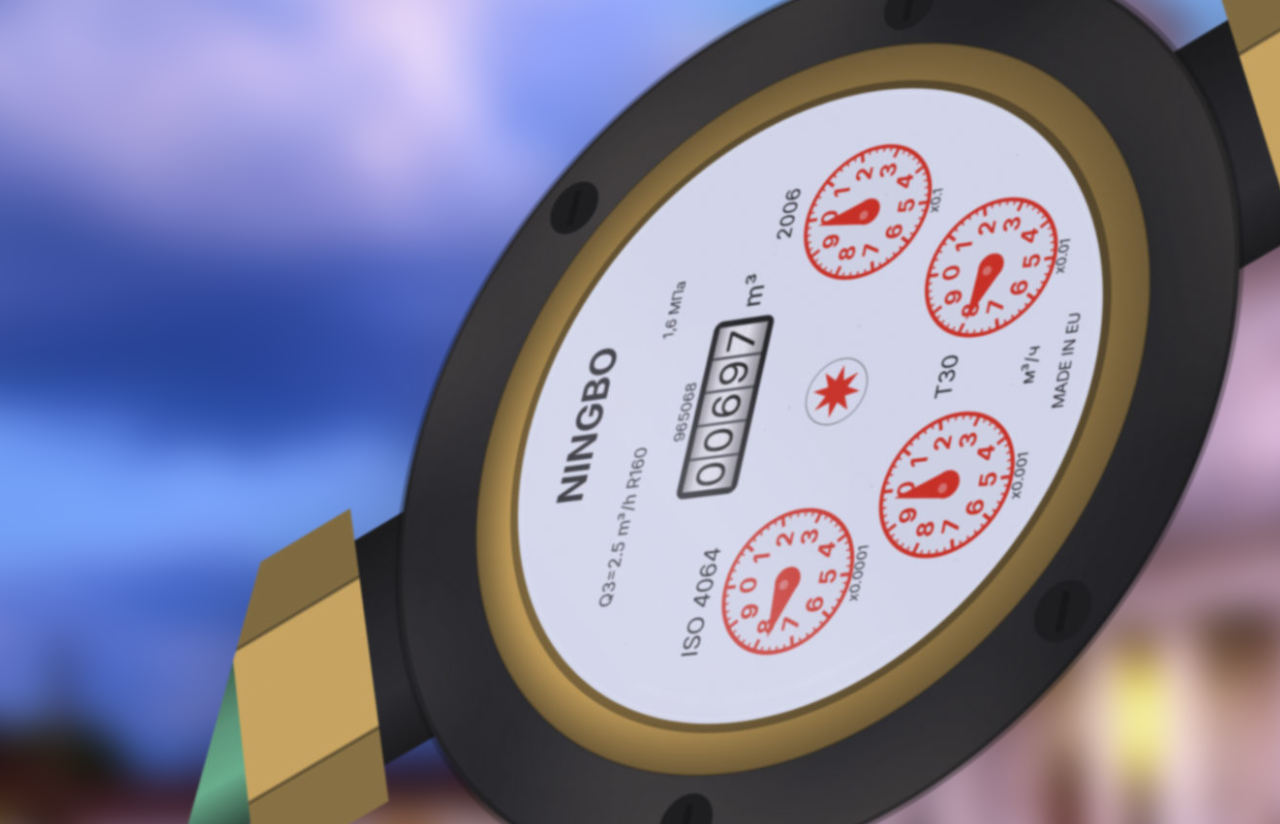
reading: {"value": 696.9797, "unit": "m³"}
